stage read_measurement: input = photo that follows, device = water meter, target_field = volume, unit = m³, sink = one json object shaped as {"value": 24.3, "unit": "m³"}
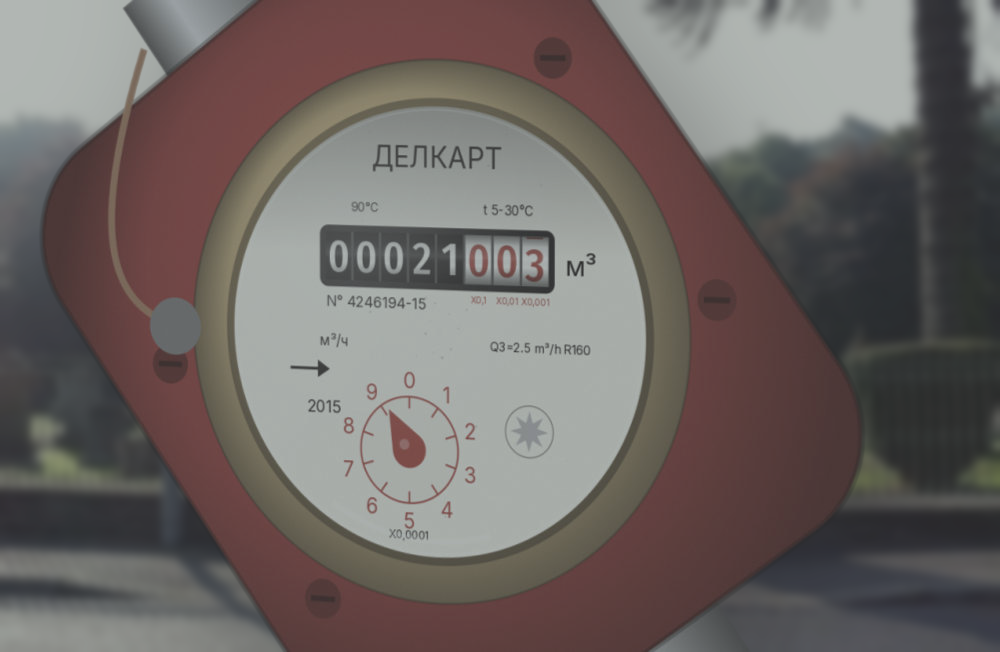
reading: {"value": 21.0029, "unit": "m³"}
